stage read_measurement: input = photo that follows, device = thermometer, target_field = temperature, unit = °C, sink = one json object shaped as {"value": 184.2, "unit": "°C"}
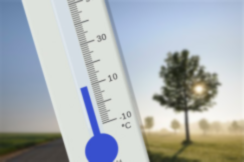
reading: {"value": 10, "unit": "°C"}
